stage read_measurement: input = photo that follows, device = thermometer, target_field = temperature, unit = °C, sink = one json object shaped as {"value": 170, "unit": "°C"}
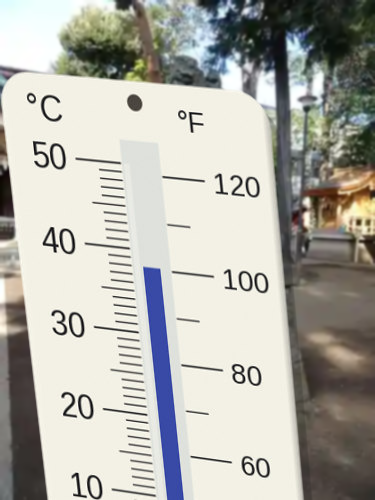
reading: {"value": 38, "unit": "°C"}
